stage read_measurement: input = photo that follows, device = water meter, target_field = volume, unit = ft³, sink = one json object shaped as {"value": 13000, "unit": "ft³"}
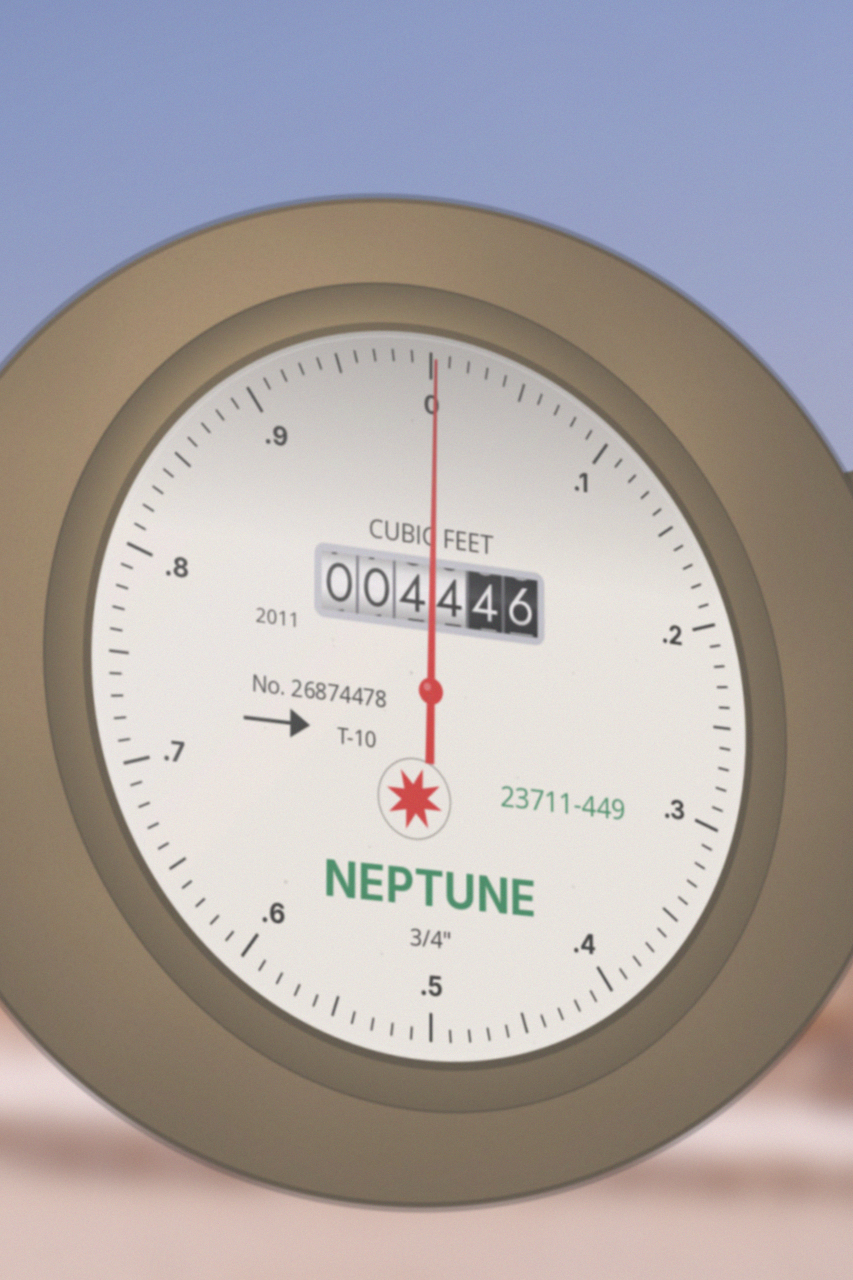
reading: {"value": 4446.00, "unit": "ft³"}
